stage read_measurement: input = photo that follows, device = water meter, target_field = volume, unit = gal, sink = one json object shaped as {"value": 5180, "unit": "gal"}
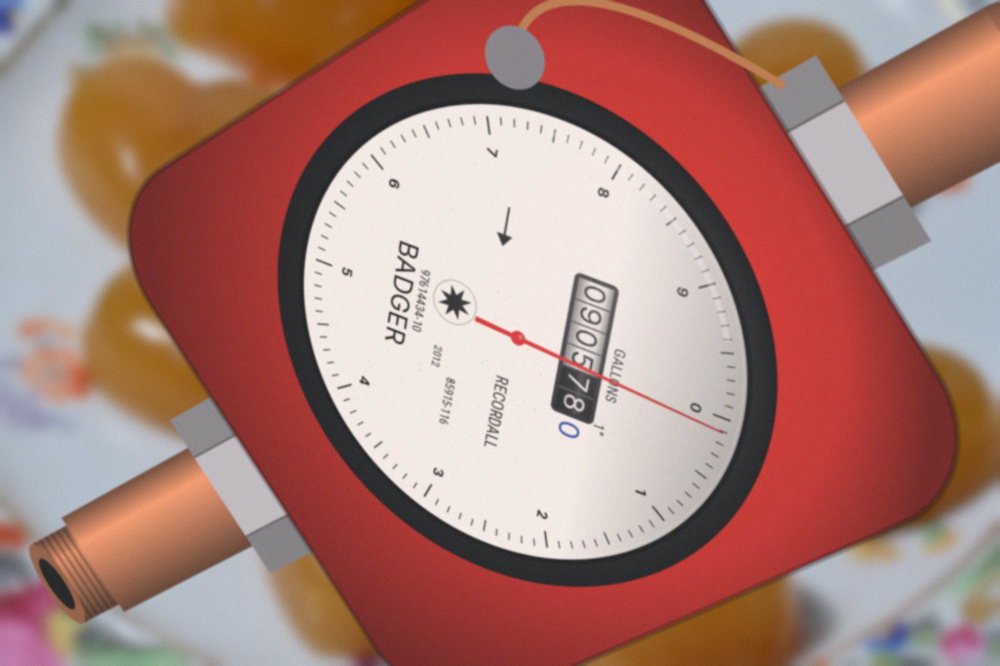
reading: {"value": 905780.1, "unit": "gal"}
